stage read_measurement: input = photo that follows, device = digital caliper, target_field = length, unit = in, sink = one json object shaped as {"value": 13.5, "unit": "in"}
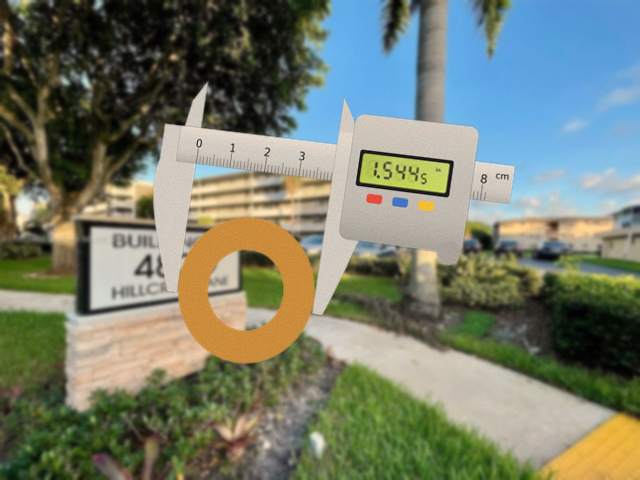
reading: {"value": 1.5445, "unit": "in"}
